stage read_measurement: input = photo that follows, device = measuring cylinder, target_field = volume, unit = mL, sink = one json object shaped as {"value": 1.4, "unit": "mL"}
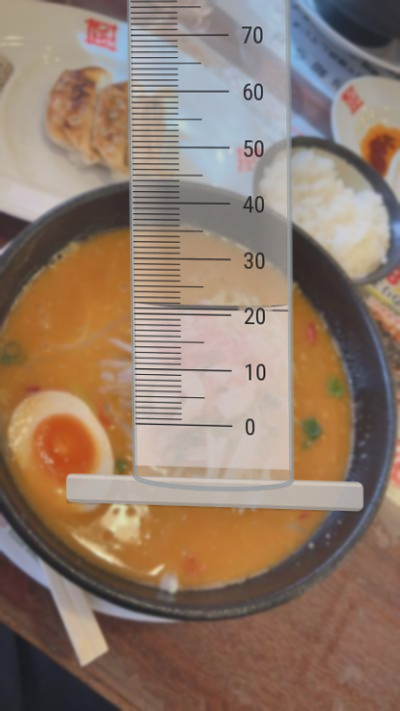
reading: {"value": 21, "unit": "mL"}
